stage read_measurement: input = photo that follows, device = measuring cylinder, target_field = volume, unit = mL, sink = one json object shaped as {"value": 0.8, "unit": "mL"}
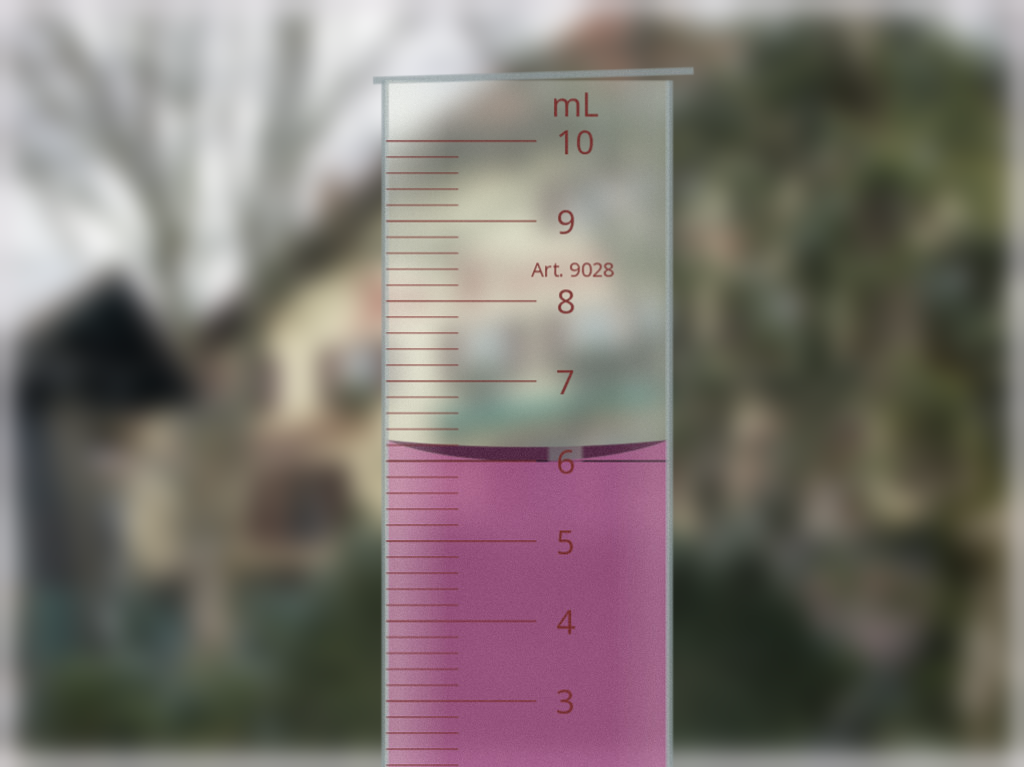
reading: {"value": 6, "unit": "mL"}
